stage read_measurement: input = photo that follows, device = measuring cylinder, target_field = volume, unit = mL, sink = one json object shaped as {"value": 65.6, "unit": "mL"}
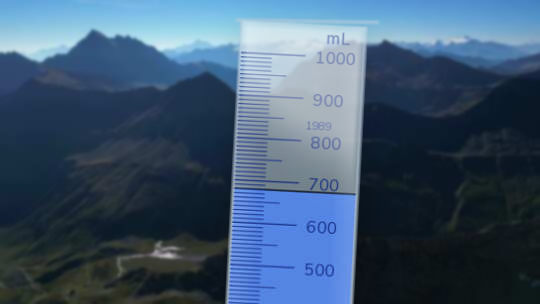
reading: {"value": 680, "unit": "mL"}
